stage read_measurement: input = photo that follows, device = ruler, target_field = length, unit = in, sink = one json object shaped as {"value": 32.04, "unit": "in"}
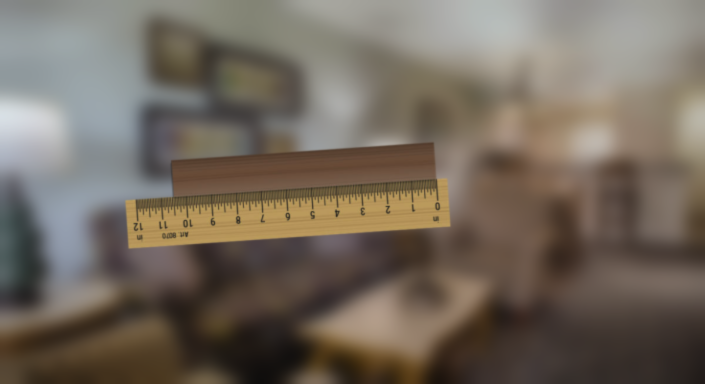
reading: {"value": 10.5, "unit": "in"}
